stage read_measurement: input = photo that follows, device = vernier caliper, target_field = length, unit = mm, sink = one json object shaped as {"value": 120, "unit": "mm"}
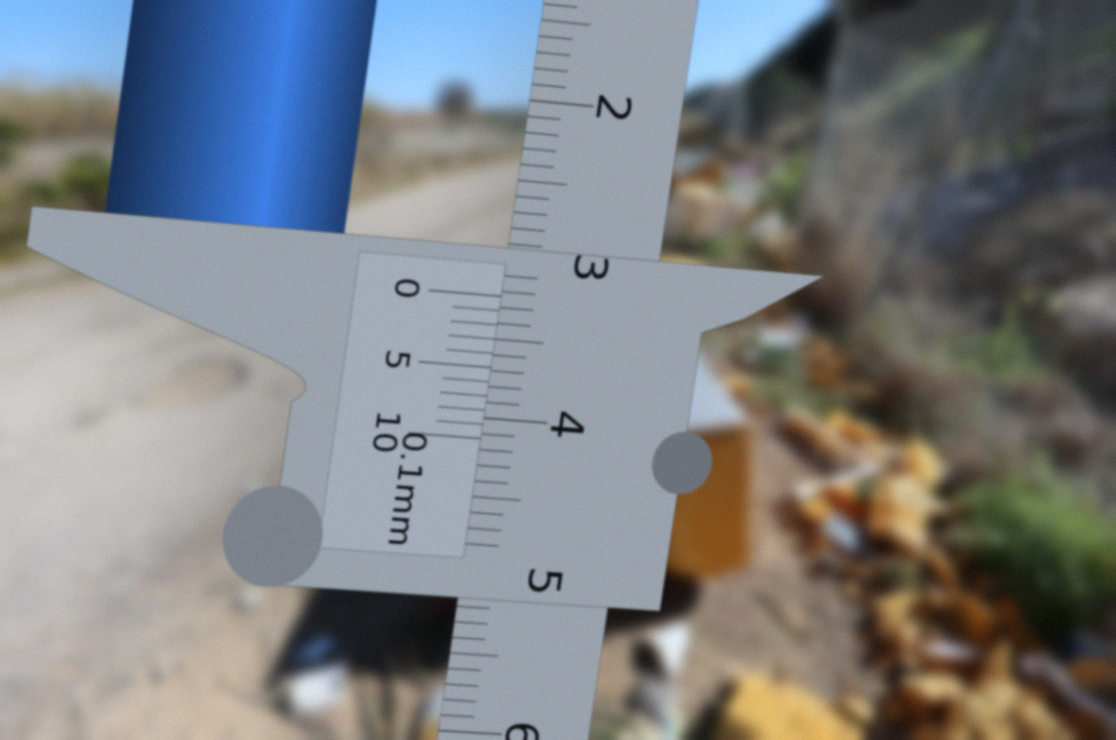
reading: {"value": 32.3, "unit": "mm"}
